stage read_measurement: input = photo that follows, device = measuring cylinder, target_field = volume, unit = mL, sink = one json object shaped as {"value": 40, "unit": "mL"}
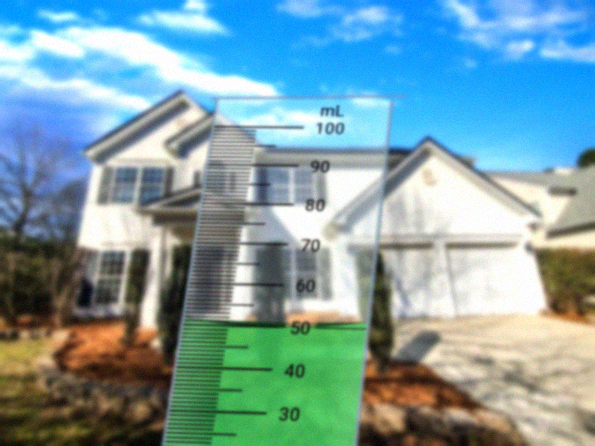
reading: {"value": 50, "unit": "mL"}
